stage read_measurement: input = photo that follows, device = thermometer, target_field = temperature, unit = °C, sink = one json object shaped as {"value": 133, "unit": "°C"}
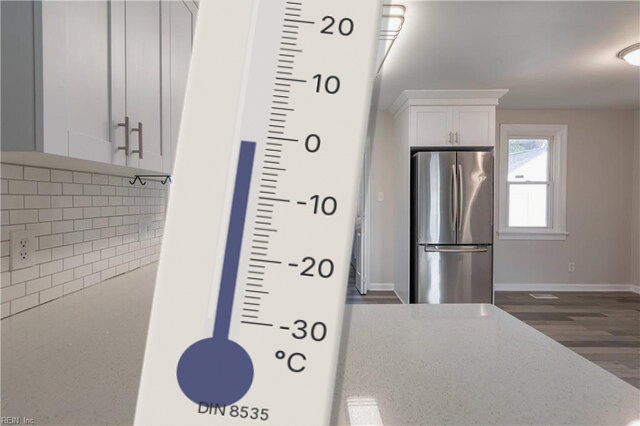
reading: {"value": -1, "unit": "°C"}
